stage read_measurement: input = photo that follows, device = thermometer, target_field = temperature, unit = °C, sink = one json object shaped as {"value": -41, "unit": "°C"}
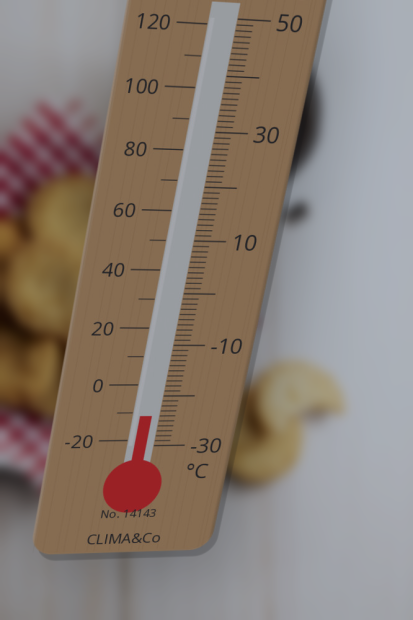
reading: {"value": -24, "unit": "°C"}
